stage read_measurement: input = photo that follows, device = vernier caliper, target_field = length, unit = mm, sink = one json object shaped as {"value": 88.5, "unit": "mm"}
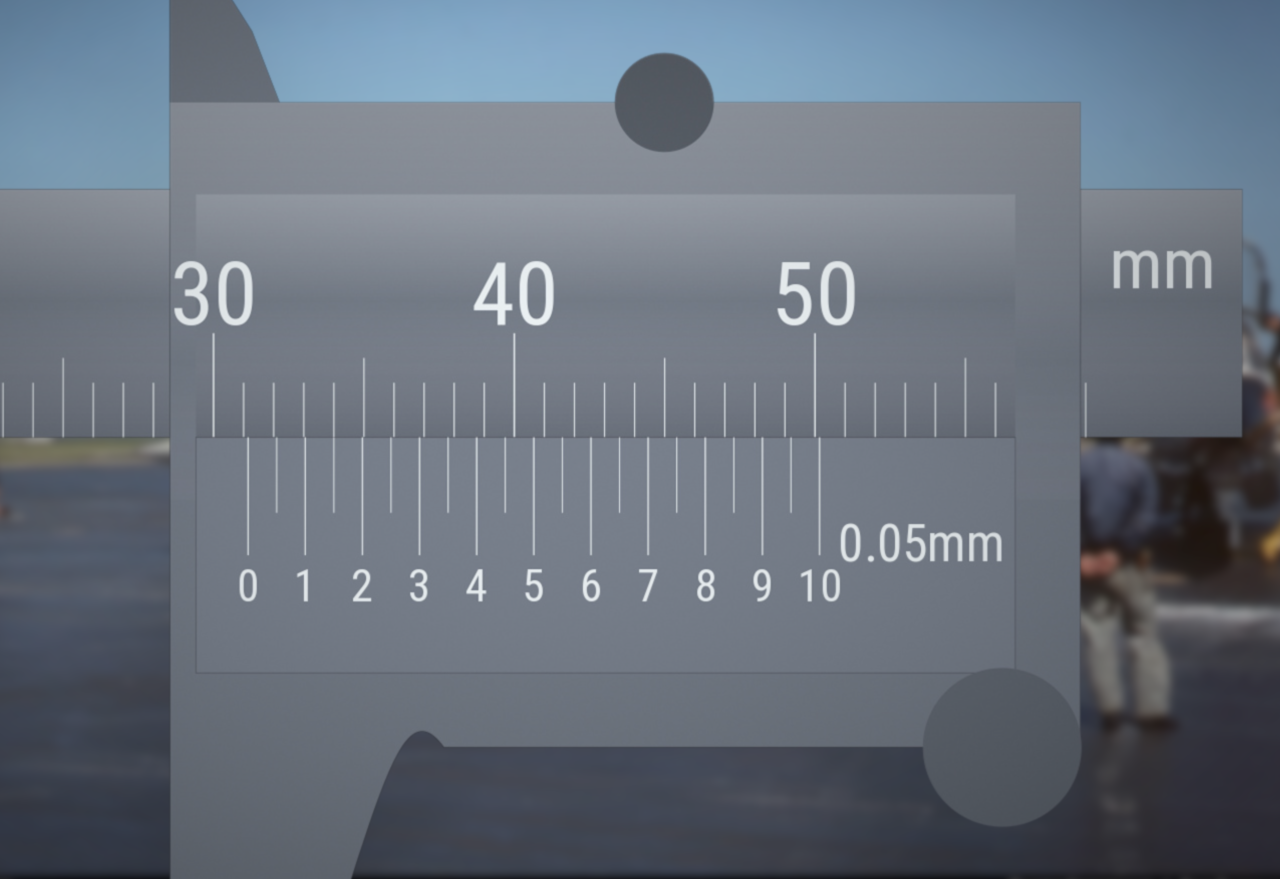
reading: {"value": 31.15, "unit": "mm"}
